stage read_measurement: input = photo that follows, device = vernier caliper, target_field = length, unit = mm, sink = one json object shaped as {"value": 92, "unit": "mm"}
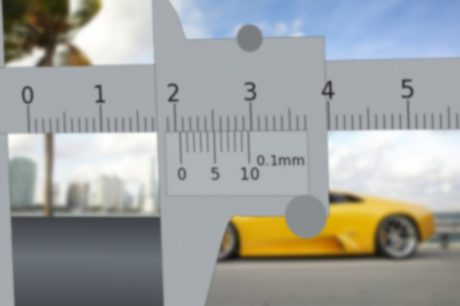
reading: {"value": 20.6, "unit": "mm"}
